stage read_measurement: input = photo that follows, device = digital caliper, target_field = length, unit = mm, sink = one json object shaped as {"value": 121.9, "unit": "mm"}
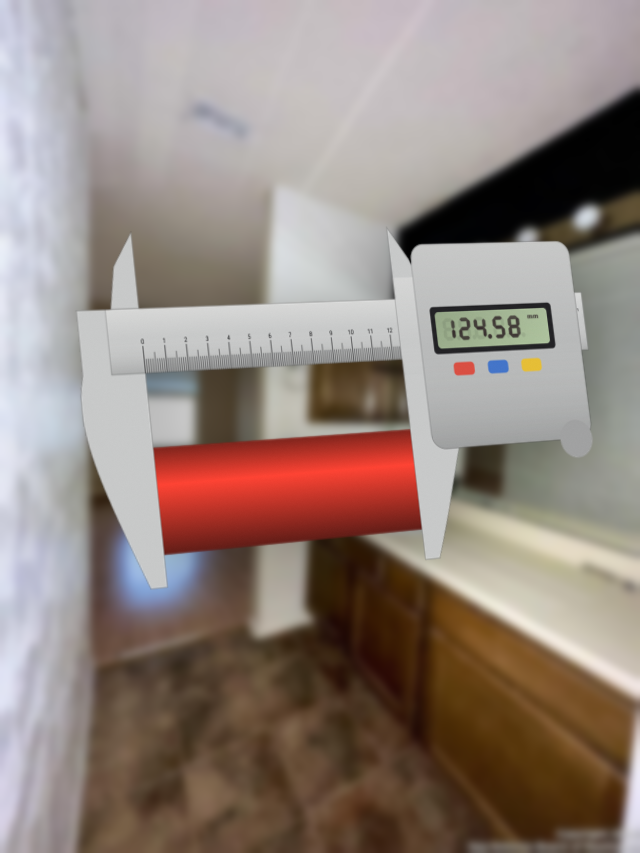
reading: {"value": 124.58, "unit": "mm"}
